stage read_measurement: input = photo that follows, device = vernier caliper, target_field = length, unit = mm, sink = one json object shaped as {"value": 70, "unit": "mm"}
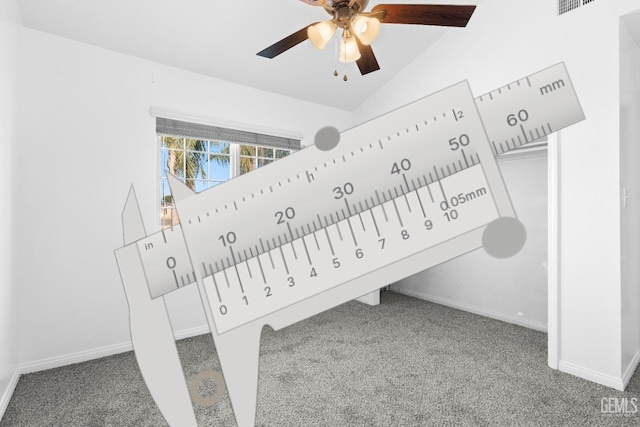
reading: {"value": 6.0, "unit": "mm"}
